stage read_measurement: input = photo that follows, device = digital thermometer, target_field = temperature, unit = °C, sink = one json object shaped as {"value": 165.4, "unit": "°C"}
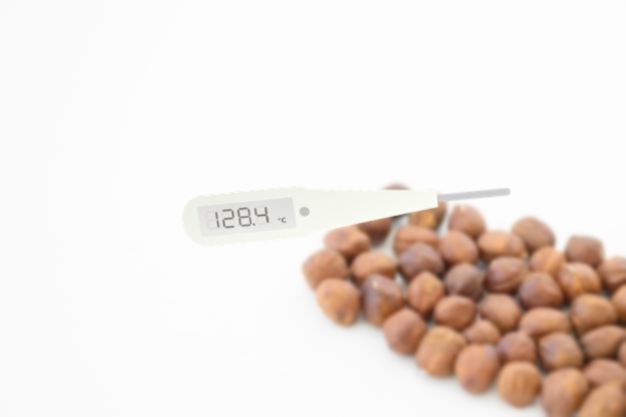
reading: {"value": 128.4, "unit": "°C"}
